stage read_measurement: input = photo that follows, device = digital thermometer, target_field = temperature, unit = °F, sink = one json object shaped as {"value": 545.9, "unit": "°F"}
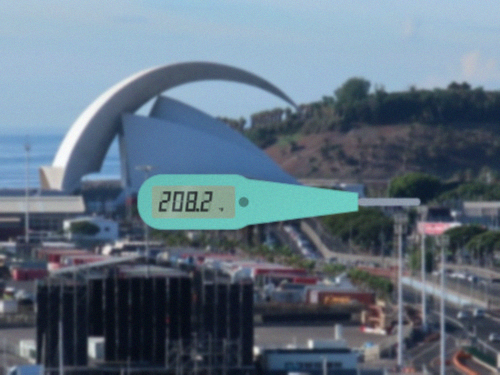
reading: {"value": 208.2, "unit": "°F"}
